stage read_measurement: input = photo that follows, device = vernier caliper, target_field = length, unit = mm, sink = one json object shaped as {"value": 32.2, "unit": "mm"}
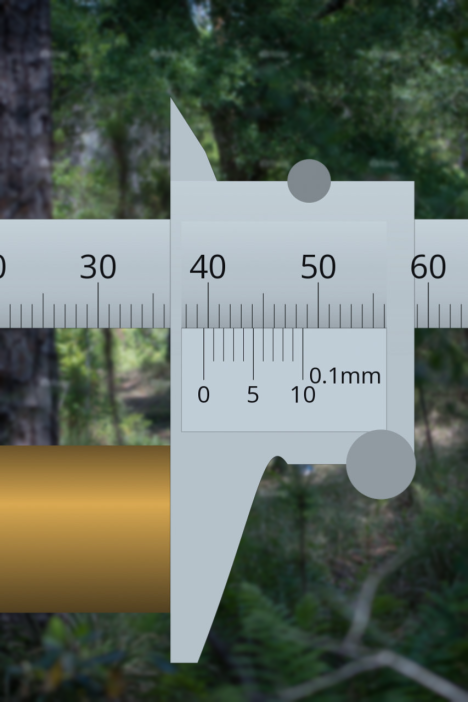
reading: {"value": 39.6, "unit": "mm"}
